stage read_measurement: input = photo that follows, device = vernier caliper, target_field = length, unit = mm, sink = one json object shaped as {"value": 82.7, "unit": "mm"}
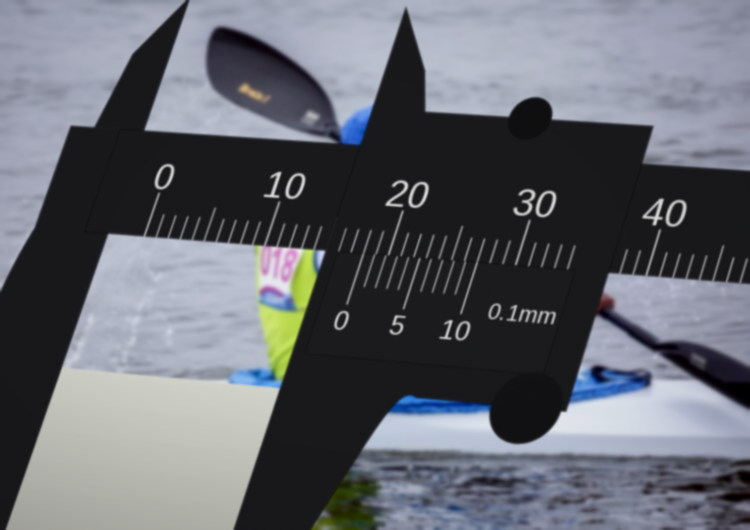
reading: {"value": 18.0, "unit": "mm"}
